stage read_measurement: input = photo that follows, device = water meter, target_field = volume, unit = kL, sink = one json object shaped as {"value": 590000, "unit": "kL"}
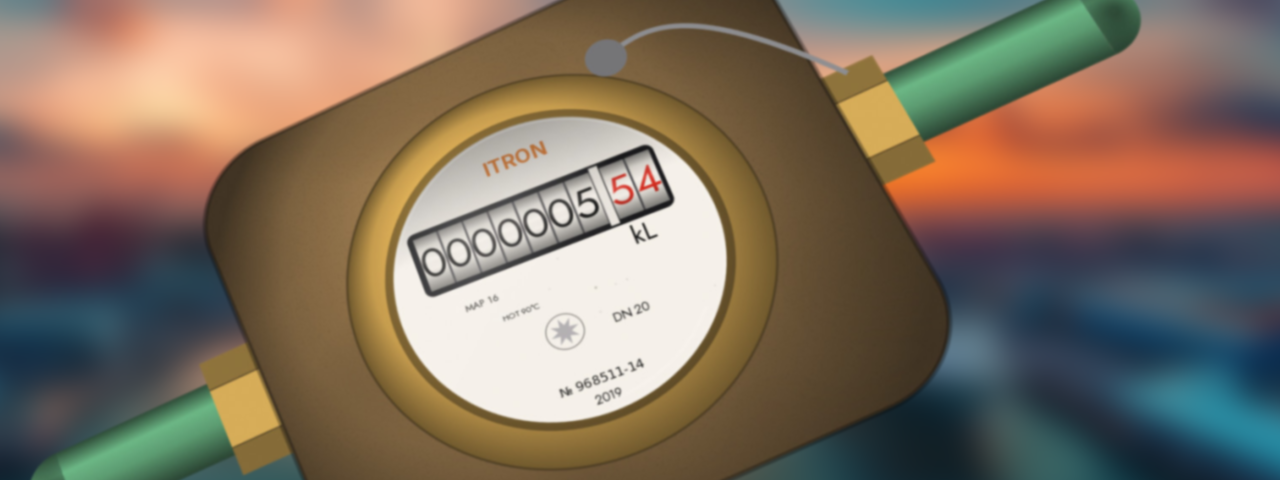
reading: {"value": 5.54, "unit": "kL"}
